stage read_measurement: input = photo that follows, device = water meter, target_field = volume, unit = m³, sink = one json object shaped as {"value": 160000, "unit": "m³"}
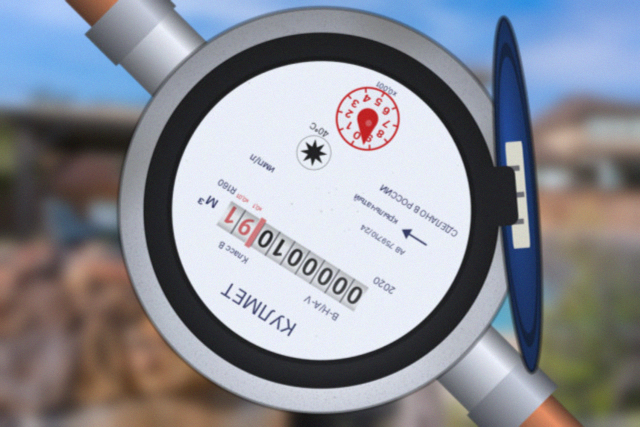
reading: {"value": 10.909, "unit": "m³"}
